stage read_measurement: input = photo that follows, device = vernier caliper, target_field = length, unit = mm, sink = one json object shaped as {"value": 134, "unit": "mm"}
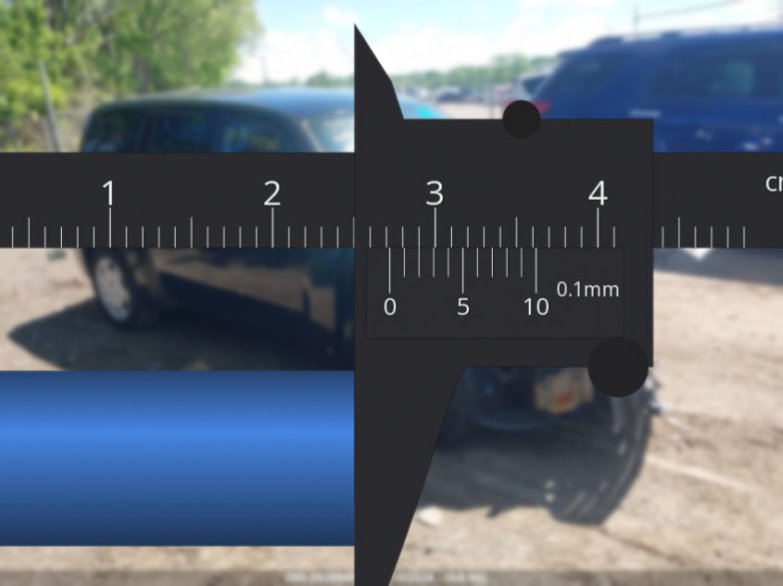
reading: {"value": 27.2, "unit": "mm"}
